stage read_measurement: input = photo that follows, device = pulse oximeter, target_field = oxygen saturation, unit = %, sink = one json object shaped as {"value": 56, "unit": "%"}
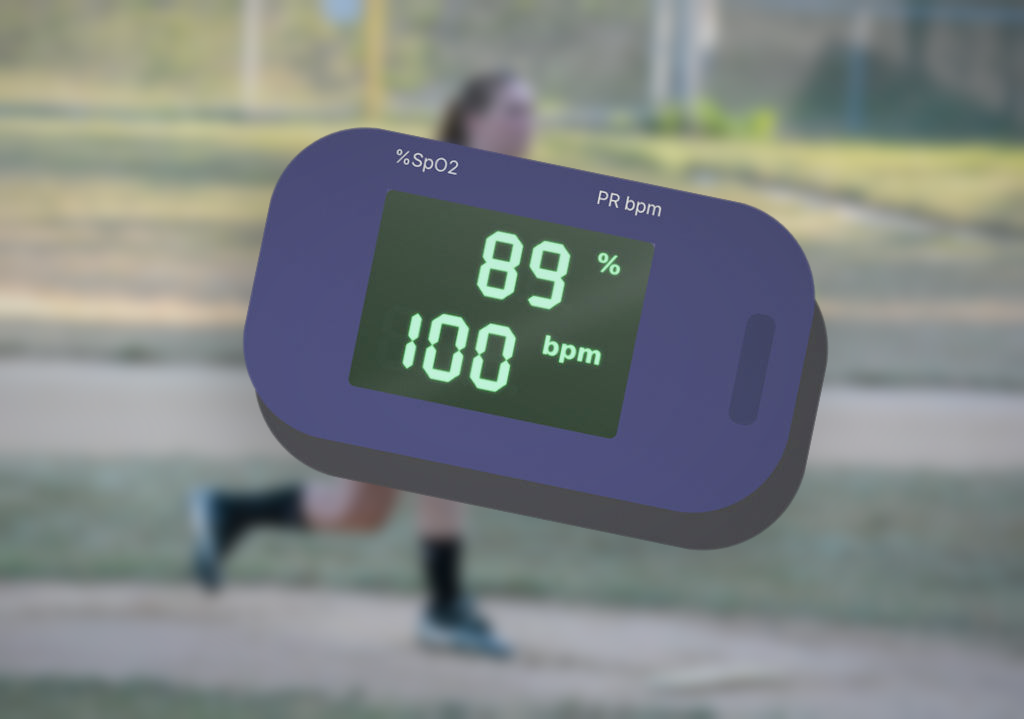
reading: {"value": 89, "unit": "%"}
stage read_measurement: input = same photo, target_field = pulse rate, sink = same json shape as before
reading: {"value": 100, "unit": "bpm"}
